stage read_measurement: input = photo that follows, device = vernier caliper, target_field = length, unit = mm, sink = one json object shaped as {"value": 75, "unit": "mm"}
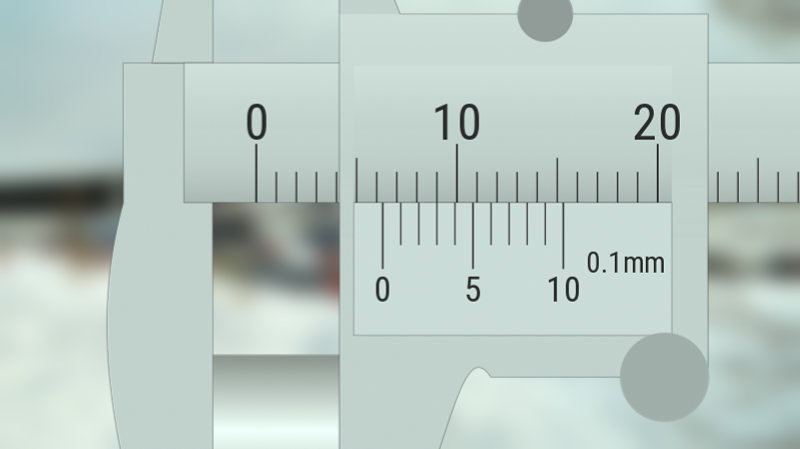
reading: {"value": 6.3, "unit": "mm"}
